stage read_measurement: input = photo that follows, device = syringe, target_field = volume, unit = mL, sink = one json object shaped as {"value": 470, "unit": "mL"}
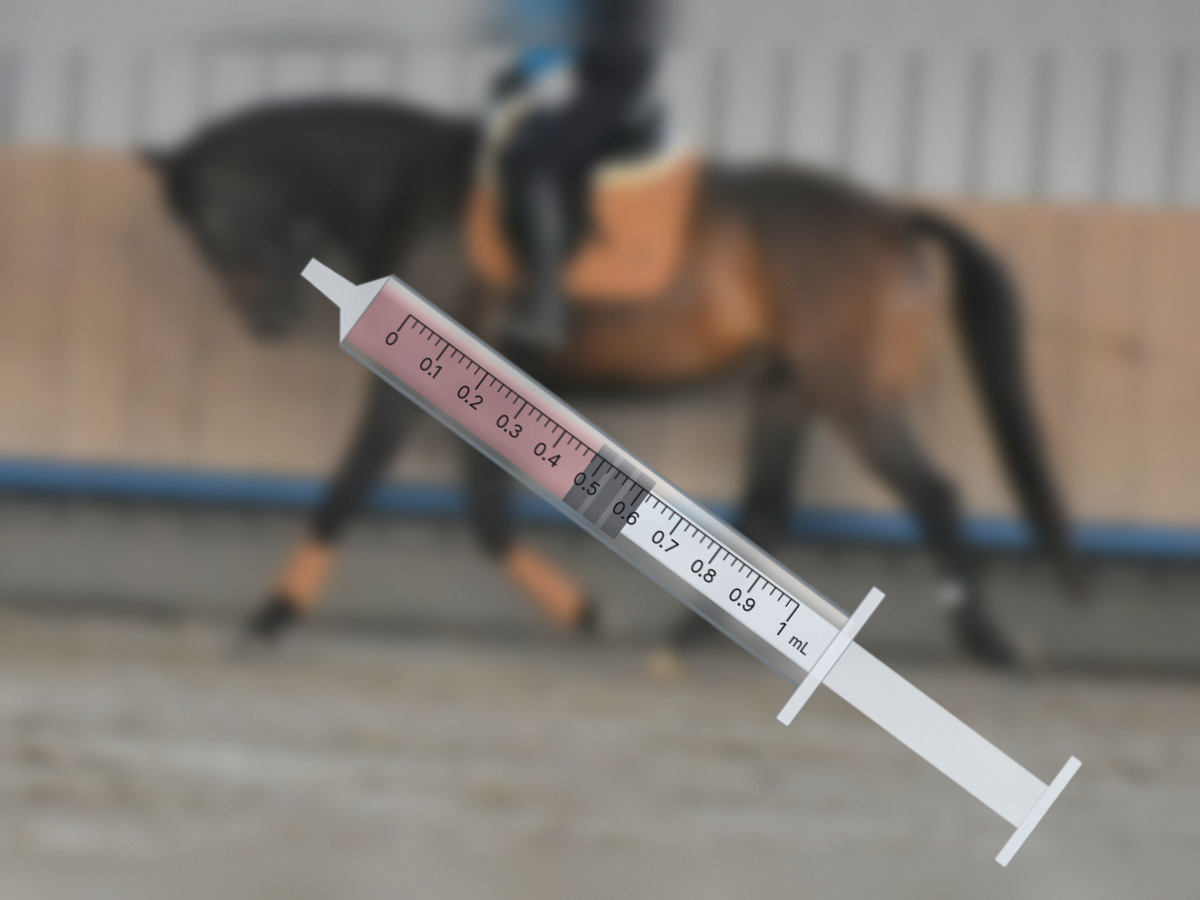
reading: {"value": 0.48, "unit": "mL"}
